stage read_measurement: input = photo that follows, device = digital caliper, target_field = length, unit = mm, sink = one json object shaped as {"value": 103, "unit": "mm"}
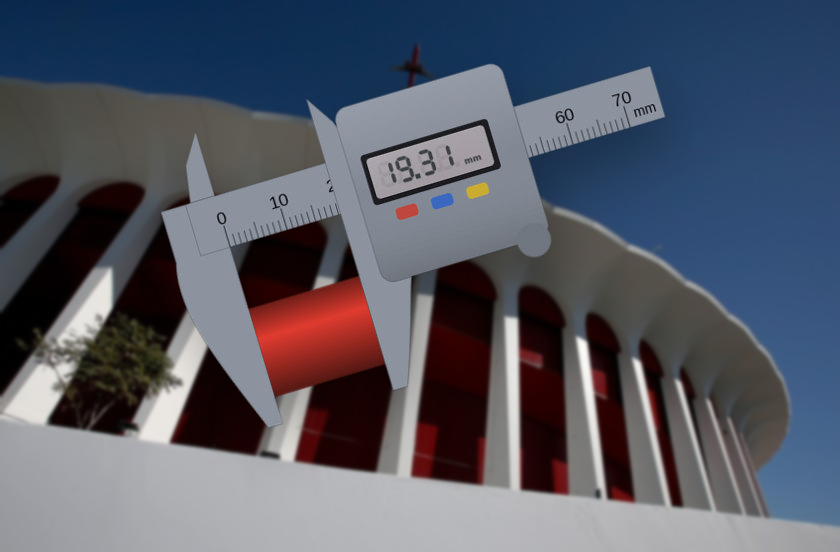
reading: {"value": 19.31, "unit": "mm"}
